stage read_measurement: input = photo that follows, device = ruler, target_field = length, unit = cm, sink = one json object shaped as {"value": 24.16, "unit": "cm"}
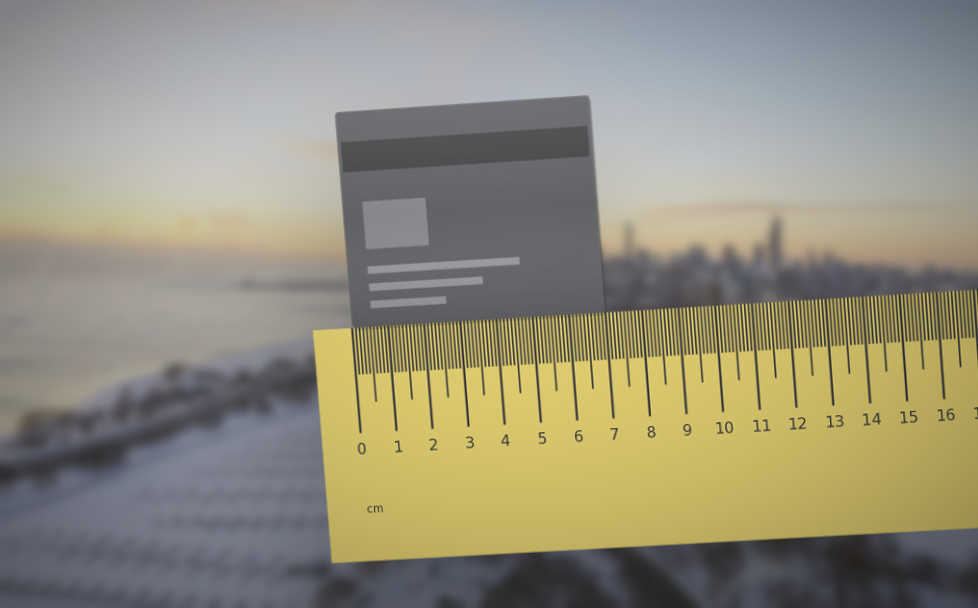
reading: {"value": 7, "unit": "cm"}
